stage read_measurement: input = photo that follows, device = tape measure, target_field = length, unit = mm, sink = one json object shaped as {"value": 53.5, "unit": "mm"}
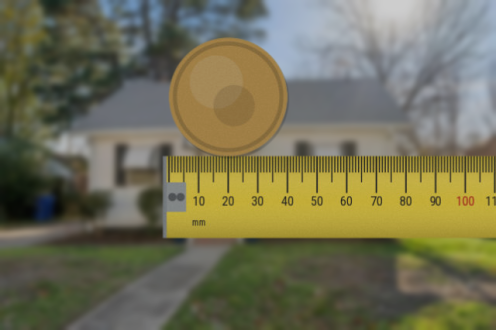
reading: {"value": 40, "unit": "mm"}
